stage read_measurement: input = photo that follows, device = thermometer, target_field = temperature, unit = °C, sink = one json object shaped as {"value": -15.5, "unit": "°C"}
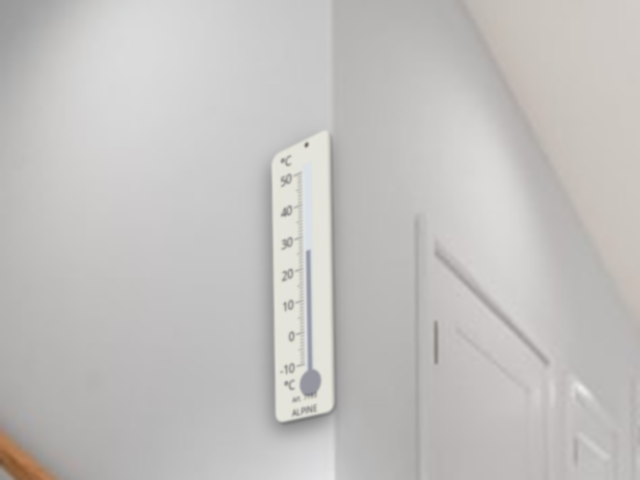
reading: {"value": 25, "unit": "°C"}
